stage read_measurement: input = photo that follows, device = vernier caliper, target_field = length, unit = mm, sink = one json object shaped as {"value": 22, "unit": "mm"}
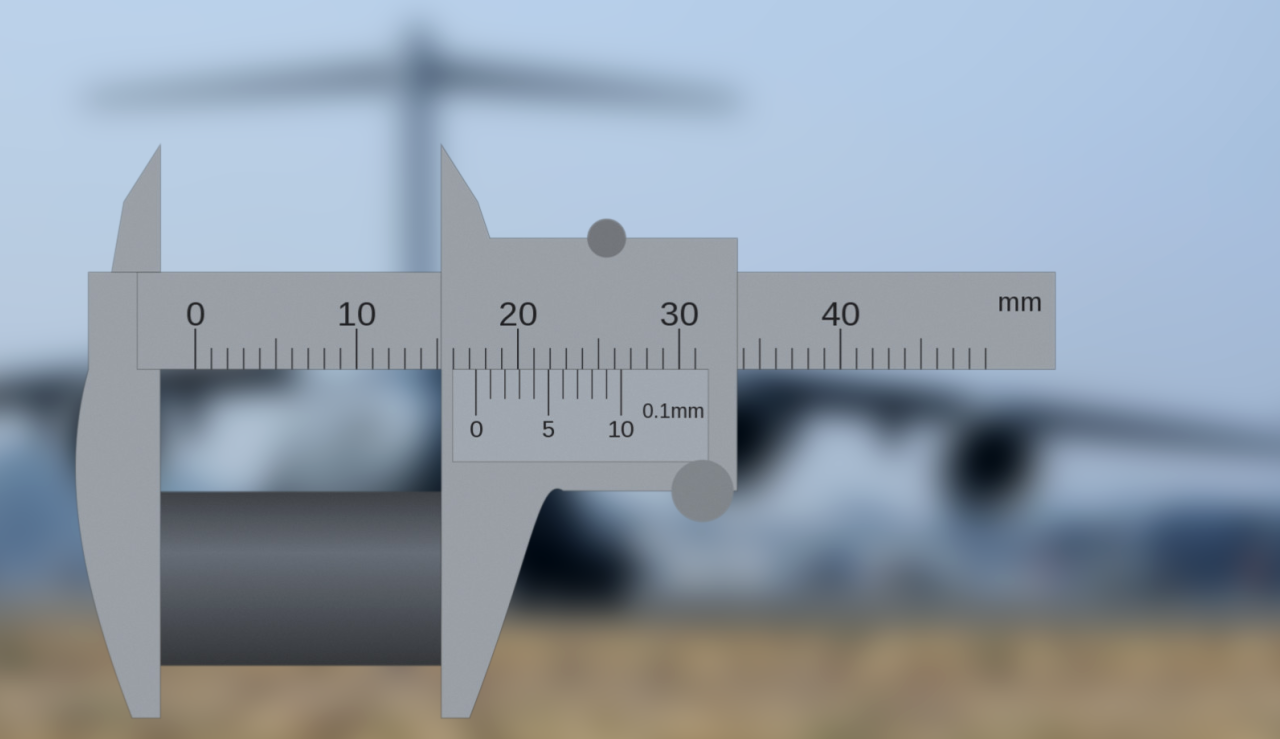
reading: {"value": 17.4, "unit": "mm"}
